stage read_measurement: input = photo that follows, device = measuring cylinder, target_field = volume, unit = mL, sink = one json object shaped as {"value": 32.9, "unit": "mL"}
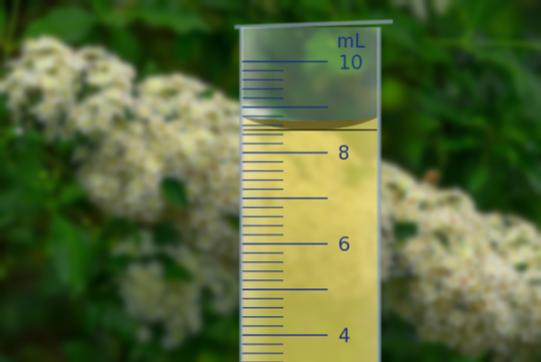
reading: {"value": 8.5, "unit": "mL"}
